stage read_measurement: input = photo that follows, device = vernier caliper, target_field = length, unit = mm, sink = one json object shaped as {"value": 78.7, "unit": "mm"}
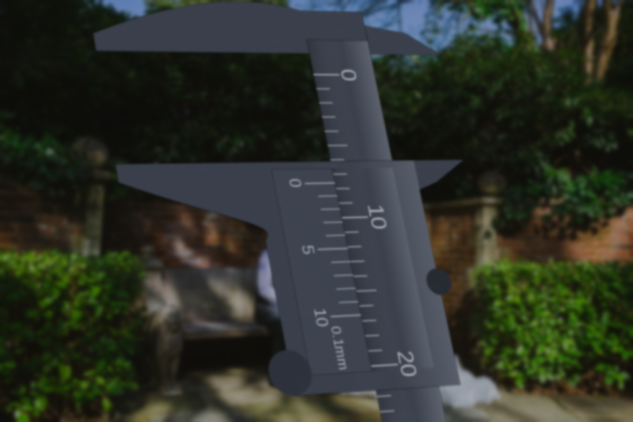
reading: {"value": 7.6, "unit": "mm"}
